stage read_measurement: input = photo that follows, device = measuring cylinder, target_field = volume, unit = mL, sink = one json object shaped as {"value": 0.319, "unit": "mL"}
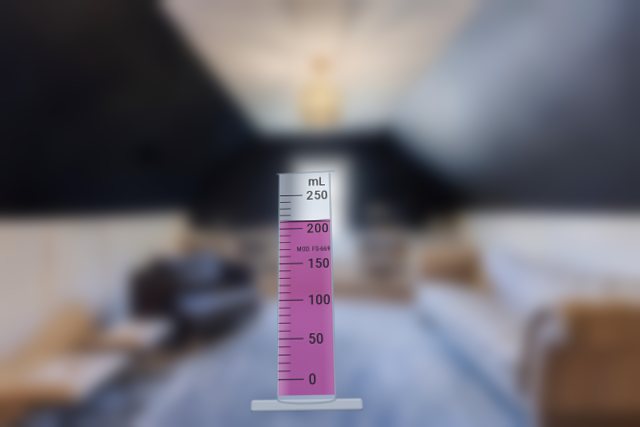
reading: {"value": 210, "unit": "mL"}
